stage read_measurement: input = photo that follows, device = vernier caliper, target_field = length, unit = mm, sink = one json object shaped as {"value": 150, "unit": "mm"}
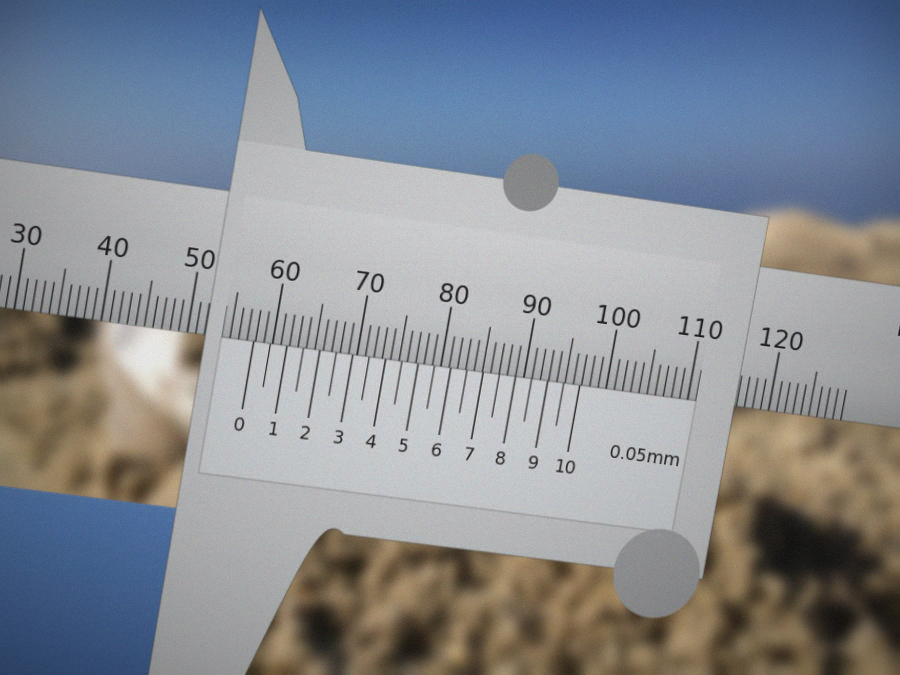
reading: {"value": 57.8, "unit": "mm"}
